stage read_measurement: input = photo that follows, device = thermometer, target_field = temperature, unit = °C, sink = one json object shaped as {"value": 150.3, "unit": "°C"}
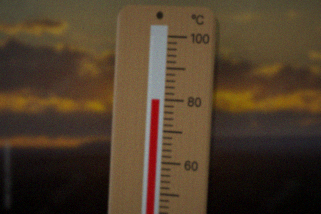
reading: {"value": 80, "unit": "°C"}
